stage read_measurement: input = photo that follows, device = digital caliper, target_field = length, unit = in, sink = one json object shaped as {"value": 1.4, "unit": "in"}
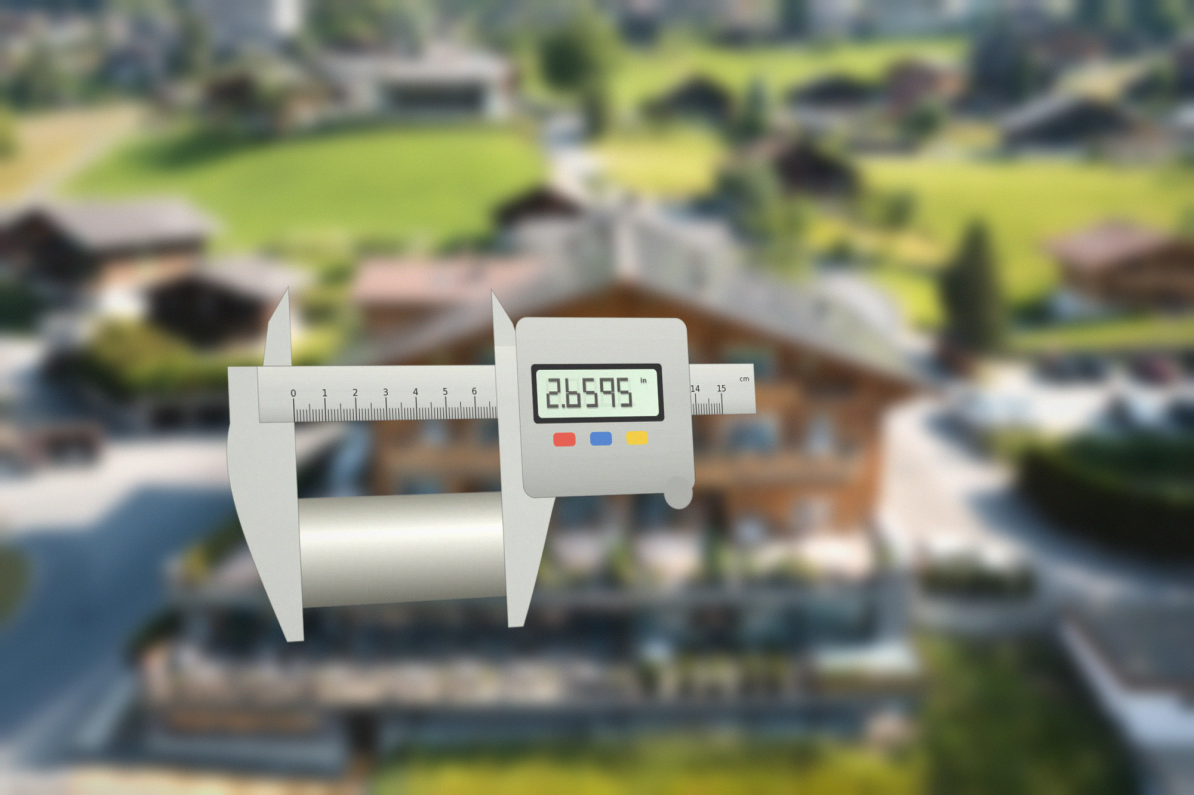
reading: {"value": 2.6595, "unit": "in"}
